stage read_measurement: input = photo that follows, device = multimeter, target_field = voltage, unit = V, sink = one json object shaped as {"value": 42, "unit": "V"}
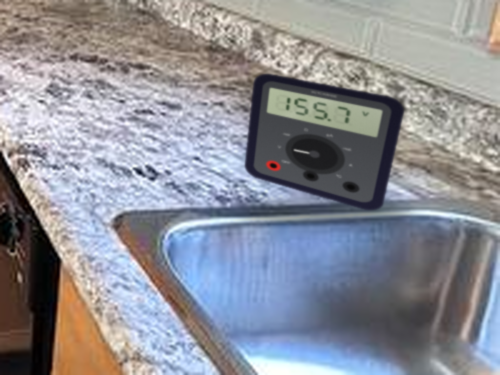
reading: {"value": 155.7, "unit": "V"}
